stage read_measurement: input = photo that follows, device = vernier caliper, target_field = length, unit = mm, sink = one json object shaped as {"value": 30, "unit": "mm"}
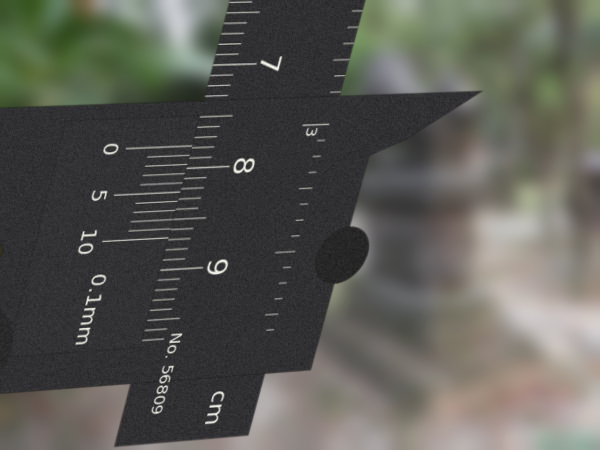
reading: {"value": 77.8, "unit": "mm"}
